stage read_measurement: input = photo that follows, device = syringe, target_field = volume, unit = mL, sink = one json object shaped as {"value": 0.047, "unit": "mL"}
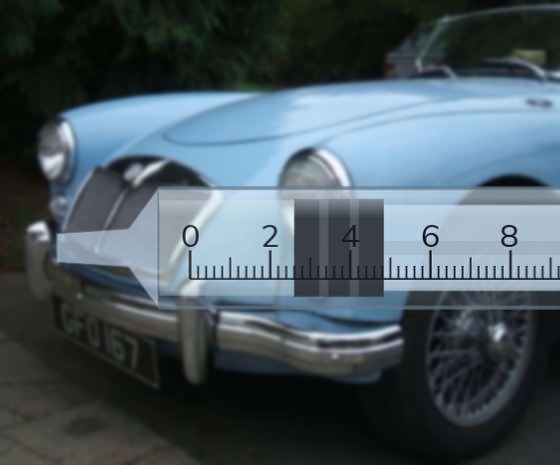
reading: {"value": 2.6, "unit": "mL"}
